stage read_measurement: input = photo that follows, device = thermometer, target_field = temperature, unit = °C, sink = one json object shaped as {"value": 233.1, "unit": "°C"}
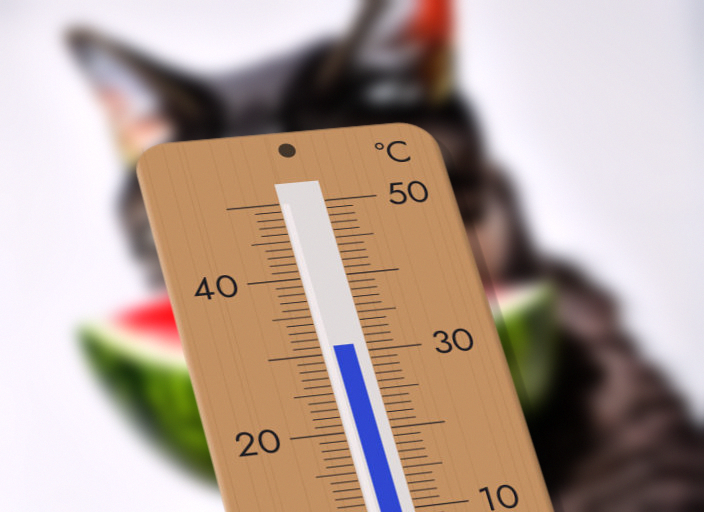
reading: {"value": 31, "unit": "°C"}
